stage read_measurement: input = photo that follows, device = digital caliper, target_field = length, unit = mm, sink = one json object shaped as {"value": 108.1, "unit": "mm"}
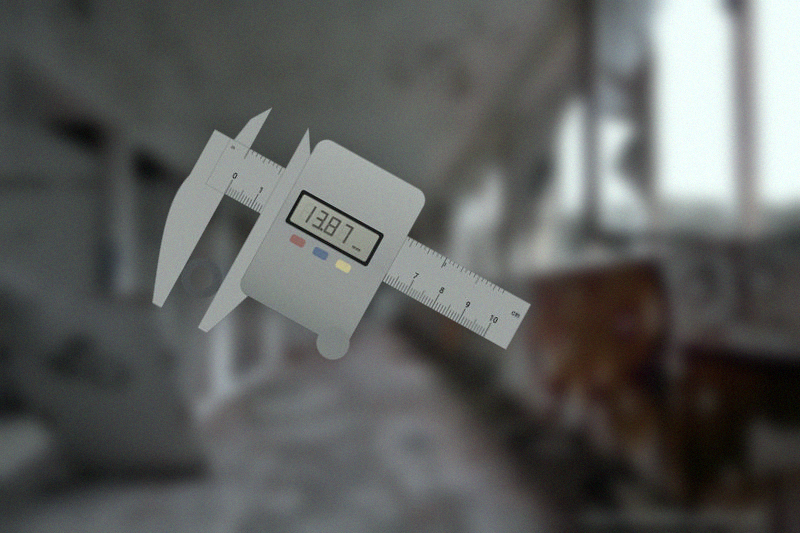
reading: {"value": 13.87, "unit": "mm"}
